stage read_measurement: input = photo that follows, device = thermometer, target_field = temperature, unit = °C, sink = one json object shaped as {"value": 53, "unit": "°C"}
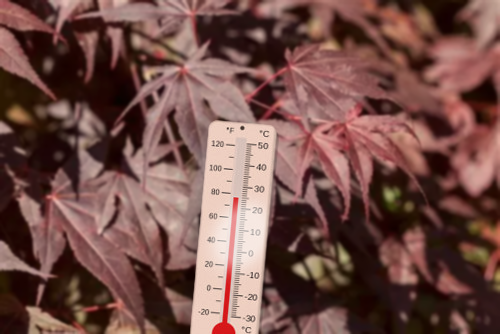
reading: {"value": 25, "unit": "°C"}
